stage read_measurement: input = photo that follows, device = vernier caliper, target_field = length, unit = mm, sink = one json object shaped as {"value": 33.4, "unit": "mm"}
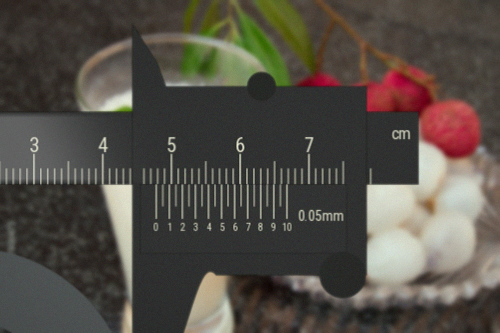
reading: {"value": 47.8, "unit": "mm"}
